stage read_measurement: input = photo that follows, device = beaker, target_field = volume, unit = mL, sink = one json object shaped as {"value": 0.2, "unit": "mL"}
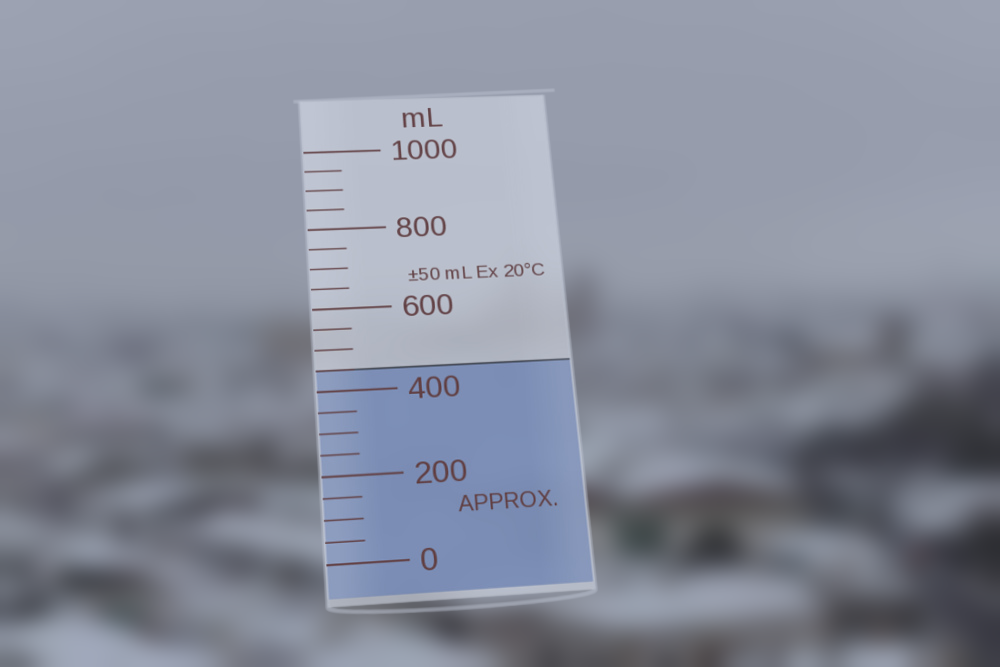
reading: {"value": 450, "unit": "mL"}
